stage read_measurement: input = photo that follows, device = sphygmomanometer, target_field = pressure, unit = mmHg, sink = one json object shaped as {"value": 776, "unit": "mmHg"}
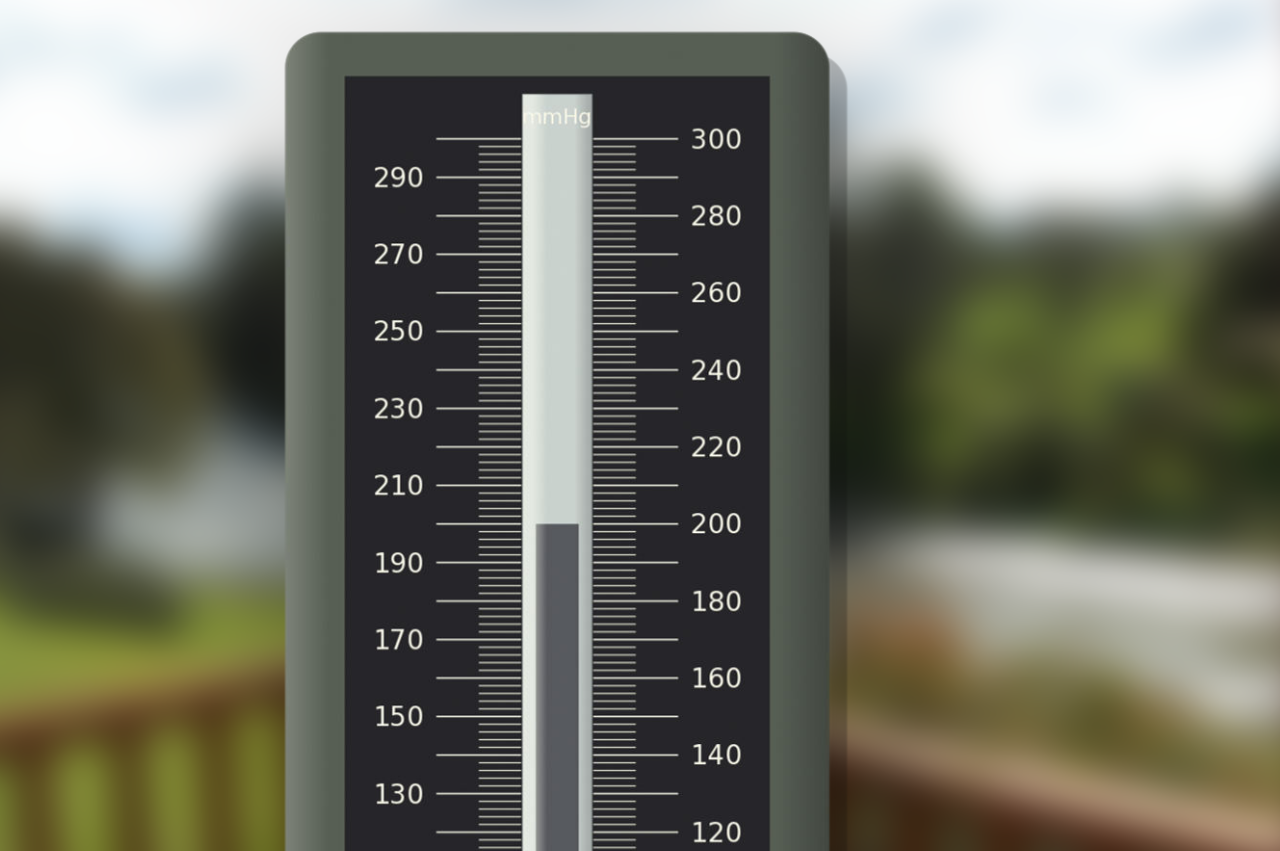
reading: {"value": 200, "unit": "mmHg"}
